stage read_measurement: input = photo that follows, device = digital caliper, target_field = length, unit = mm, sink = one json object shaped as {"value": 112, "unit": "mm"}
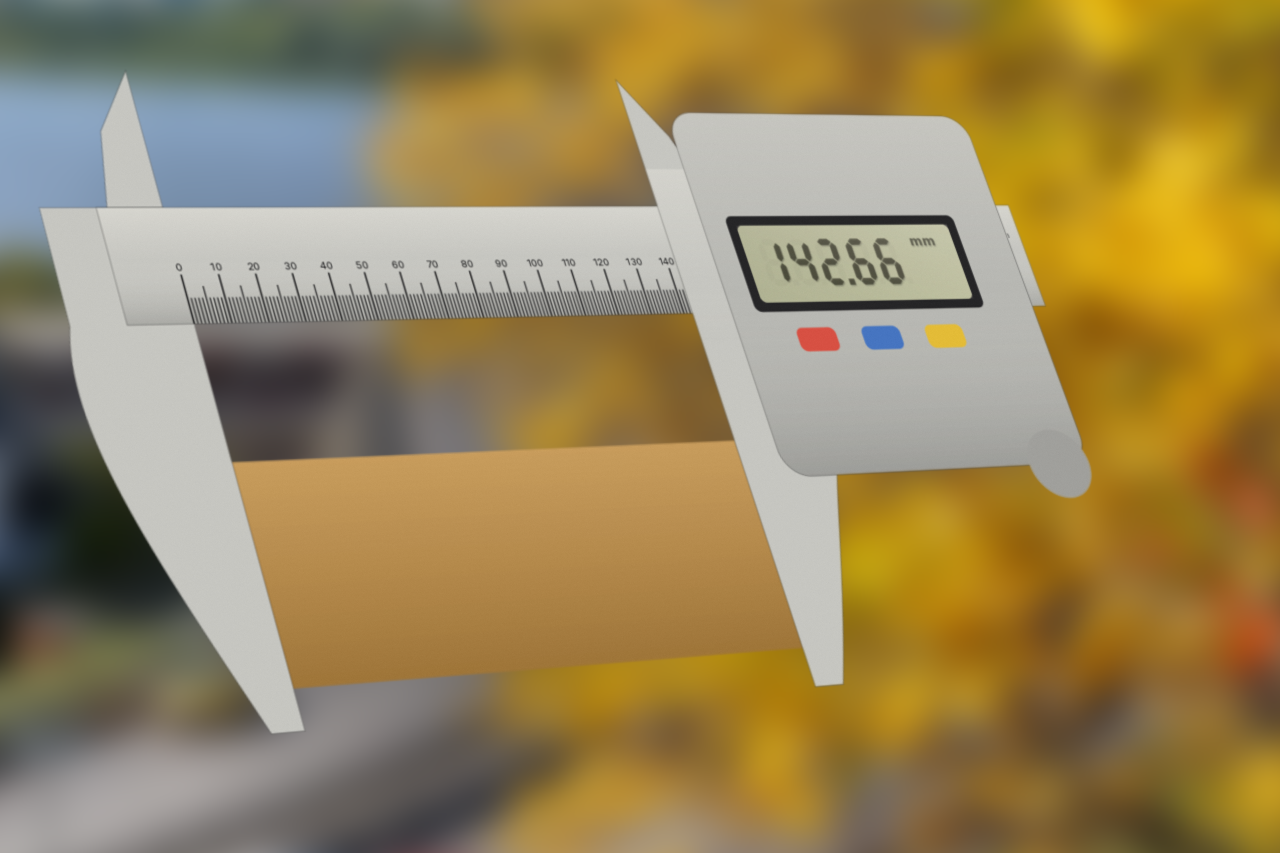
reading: {"value": 142.66, "unit": "mm"}
